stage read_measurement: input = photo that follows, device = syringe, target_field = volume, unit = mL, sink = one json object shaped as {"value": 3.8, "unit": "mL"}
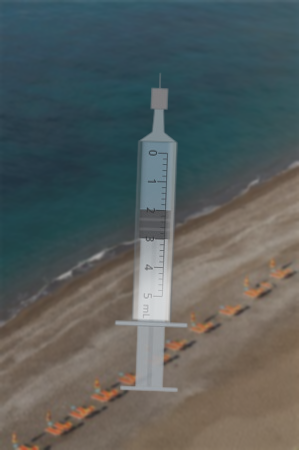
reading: {"value": 2, "unit": "mL"}
